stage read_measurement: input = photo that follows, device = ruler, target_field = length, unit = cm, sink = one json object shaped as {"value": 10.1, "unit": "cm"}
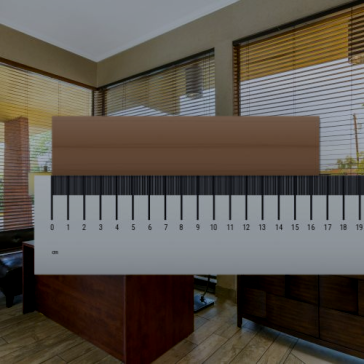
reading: {"value": 16.5, "unit": "cm"}
